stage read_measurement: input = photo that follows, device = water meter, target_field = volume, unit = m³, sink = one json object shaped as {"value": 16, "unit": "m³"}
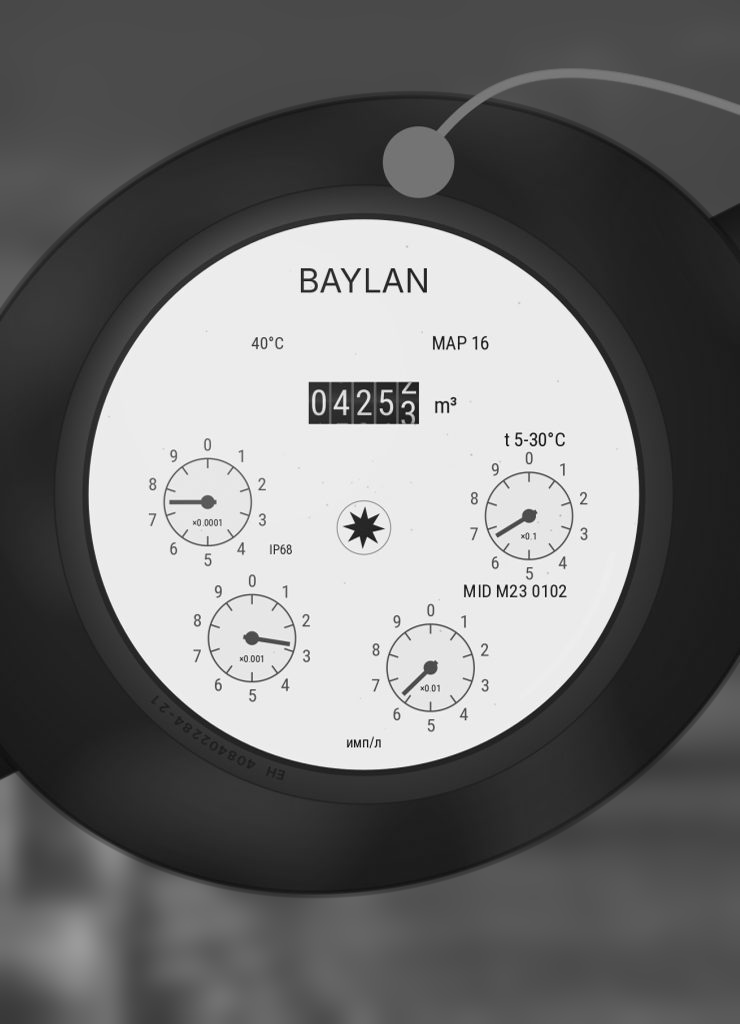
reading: {"value": 4252.6627, "unit": "m³"}
